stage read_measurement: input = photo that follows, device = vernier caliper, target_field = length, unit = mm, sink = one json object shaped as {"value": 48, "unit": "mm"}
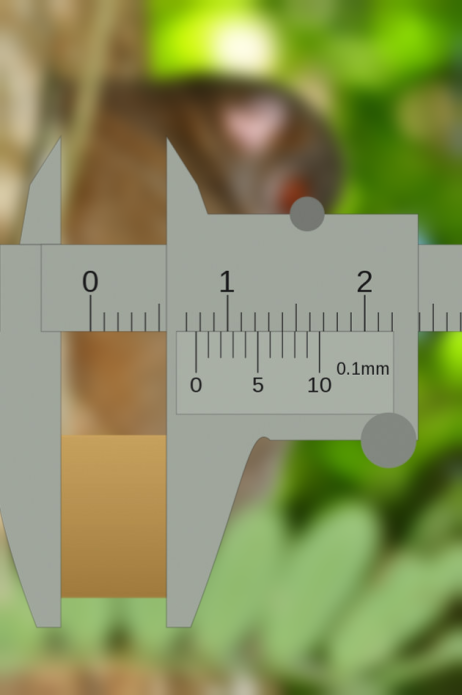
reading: {"value": 7.7, "unit": "mm"}
